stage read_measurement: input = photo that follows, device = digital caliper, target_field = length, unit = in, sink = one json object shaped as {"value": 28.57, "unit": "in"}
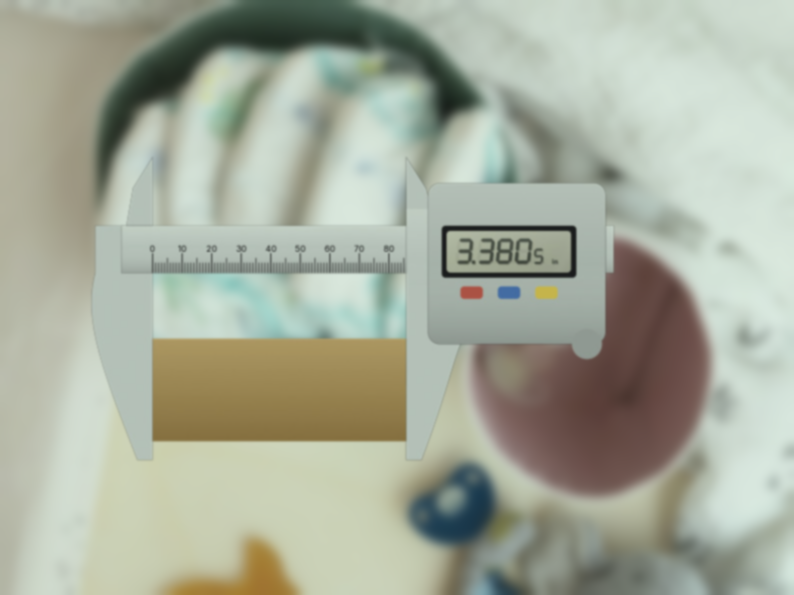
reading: {"value": 3.3805, "unit": "in"}
